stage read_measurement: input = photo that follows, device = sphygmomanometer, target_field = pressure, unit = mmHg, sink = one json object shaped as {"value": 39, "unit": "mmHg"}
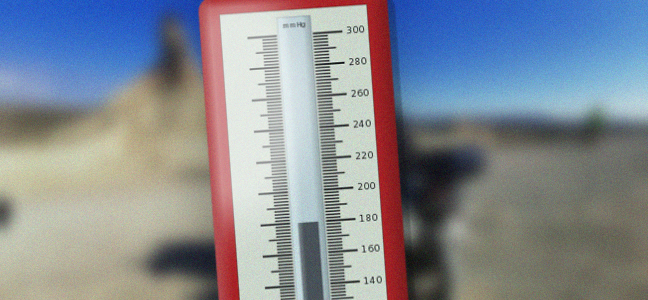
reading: {"value": 180, "unit": "mmHg"}
